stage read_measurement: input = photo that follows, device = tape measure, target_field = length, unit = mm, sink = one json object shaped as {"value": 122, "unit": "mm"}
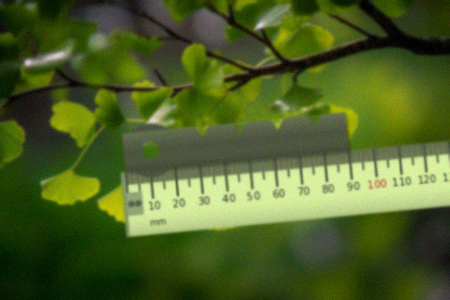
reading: {"value": 90, "unit": "mm"}
